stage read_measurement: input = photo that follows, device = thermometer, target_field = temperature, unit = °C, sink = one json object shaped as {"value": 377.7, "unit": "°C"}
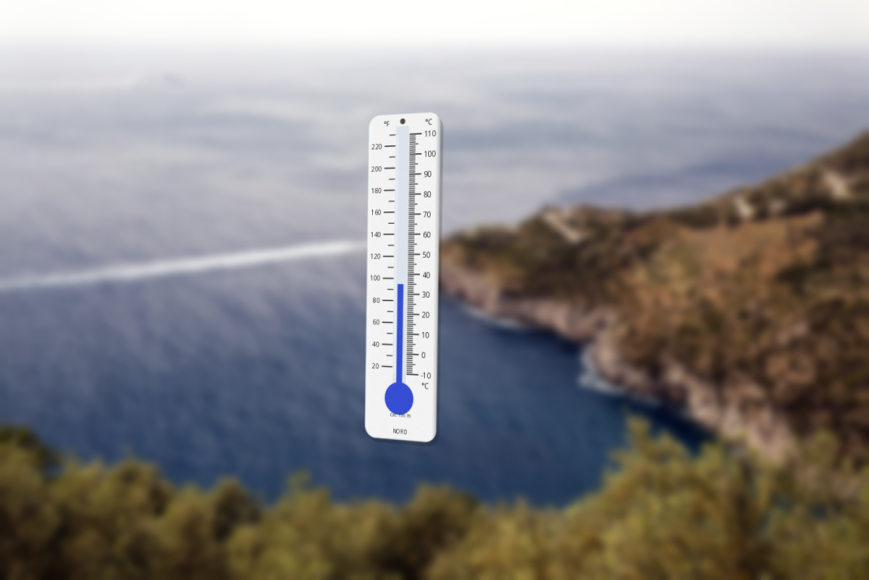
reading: {"value": 35, "unit": "°C"}
